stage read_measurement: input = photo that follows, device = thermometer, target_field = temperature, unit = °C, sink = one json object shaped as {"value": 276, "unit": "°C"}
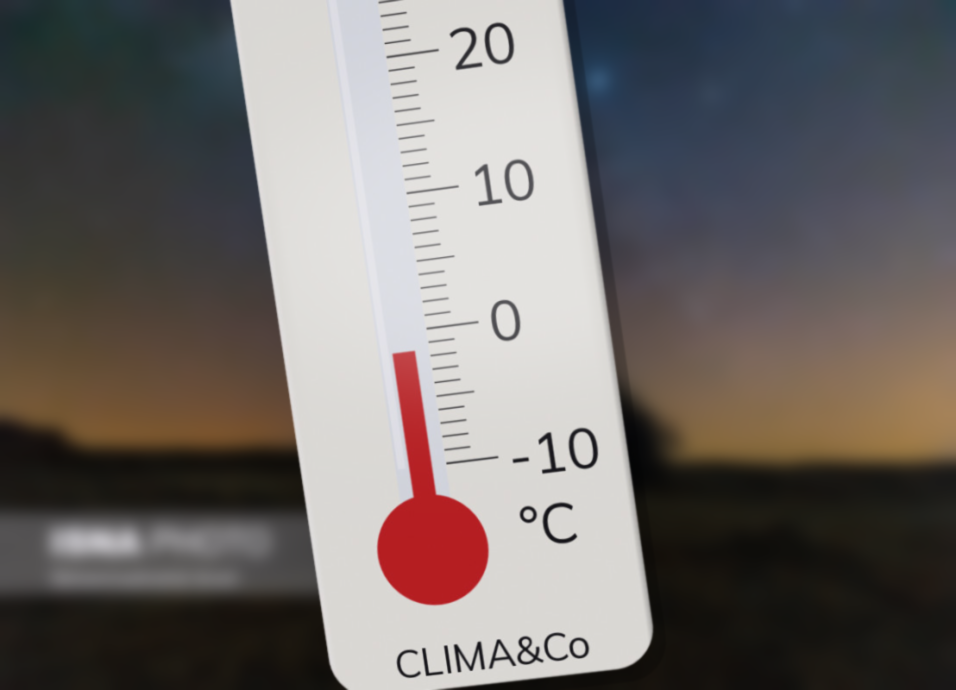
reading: {"value": -1.5, "unit": "°C"}
